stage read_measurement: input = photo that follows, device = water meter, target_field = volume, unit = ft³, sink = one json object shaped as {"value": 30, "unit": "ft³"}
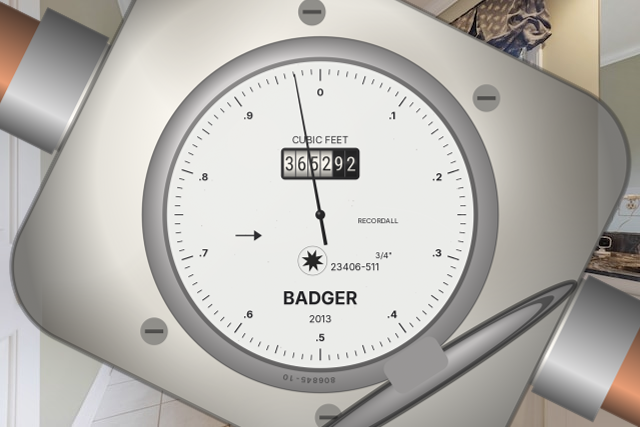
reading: {"value": 365291.97, "unit": "ft³"}
